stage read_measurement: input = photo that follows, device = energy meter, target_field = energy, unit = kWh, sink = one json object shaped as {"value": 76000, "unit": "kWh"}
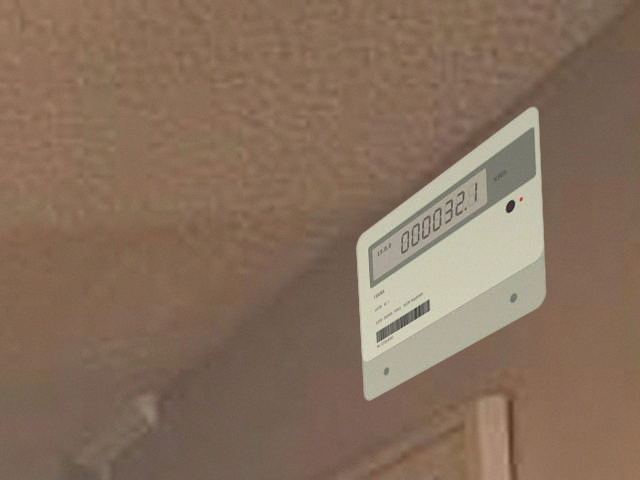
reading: {"value": 32.1, "unit": "kWh"}
